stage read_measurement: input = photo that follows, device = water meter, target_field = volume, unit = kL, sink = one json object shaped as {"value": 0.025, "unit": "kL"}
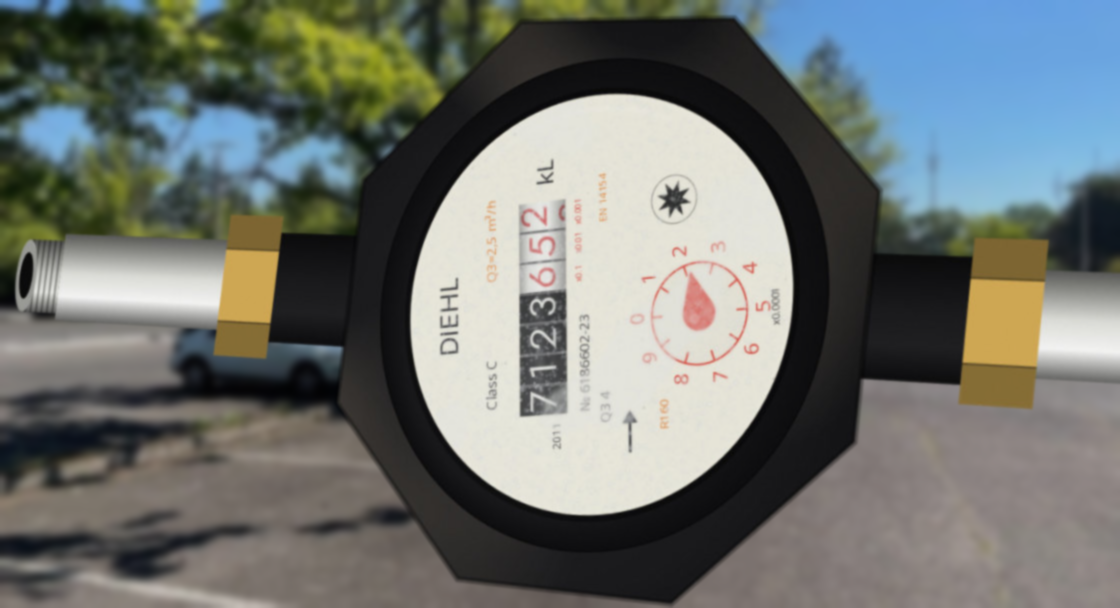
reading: {"value": 7123.6522, "unit": "kL"}
